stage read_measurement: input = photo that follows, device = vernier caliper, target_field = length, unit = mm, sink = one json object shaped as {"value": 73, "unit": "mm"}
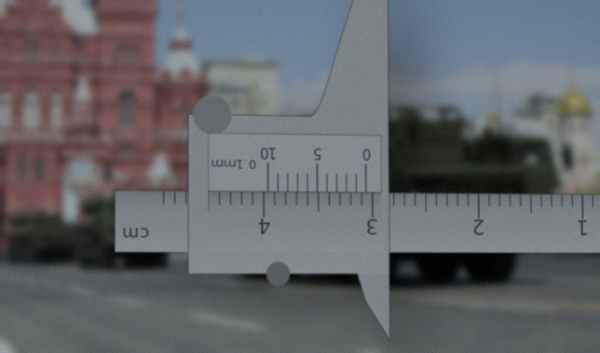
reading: {"value": 30.6, "unit": "mm"}
